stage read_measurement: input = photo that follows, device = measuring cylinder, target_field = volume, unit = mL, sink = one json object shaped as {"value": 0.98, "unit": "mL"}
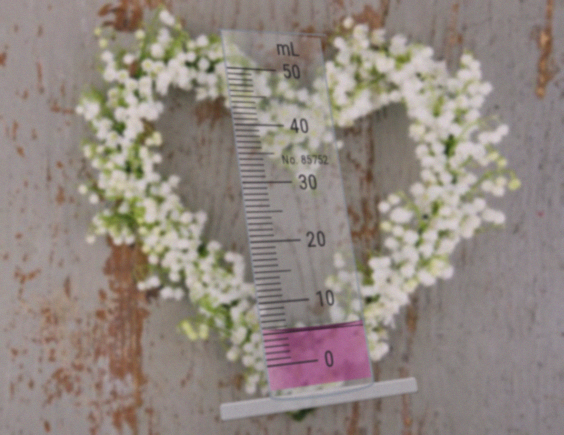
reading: {"value": 5, "unit": "mL"}
